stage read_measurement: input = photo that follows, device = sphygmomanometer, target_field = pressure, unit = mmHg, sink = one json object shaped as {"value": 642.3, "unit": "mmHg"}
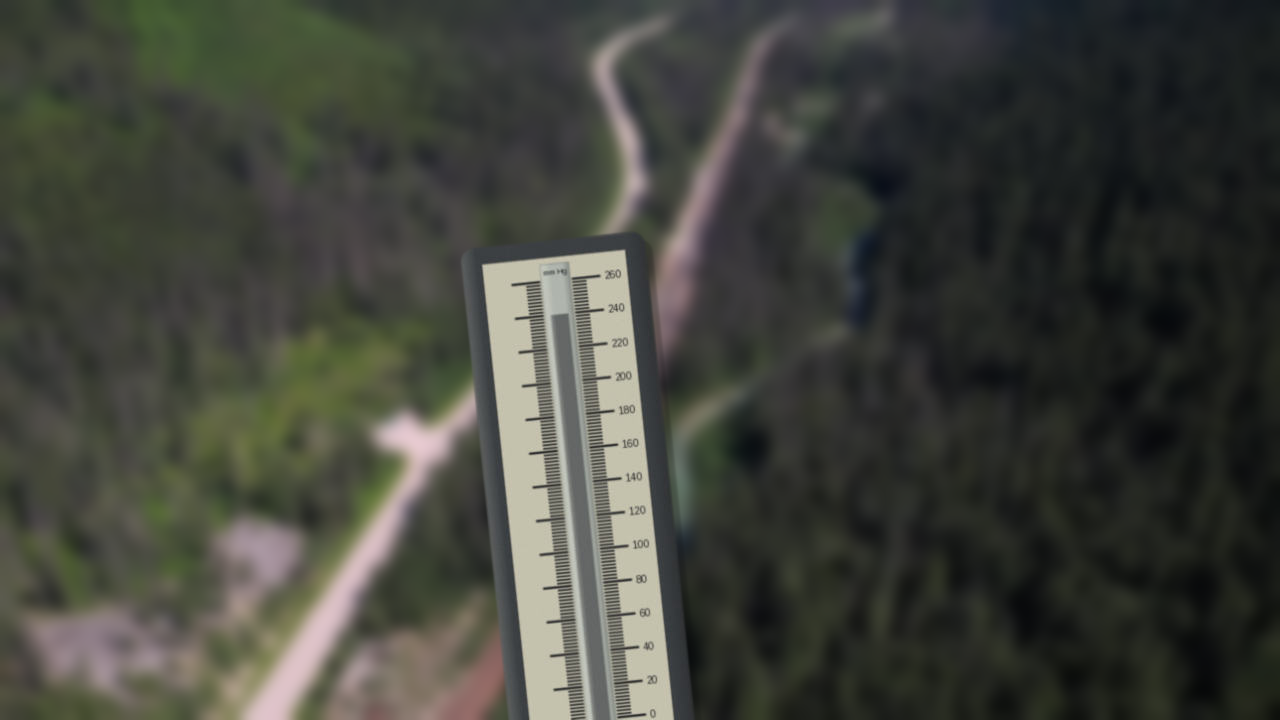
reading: {"value": 240, "unit": "mmHg"}
